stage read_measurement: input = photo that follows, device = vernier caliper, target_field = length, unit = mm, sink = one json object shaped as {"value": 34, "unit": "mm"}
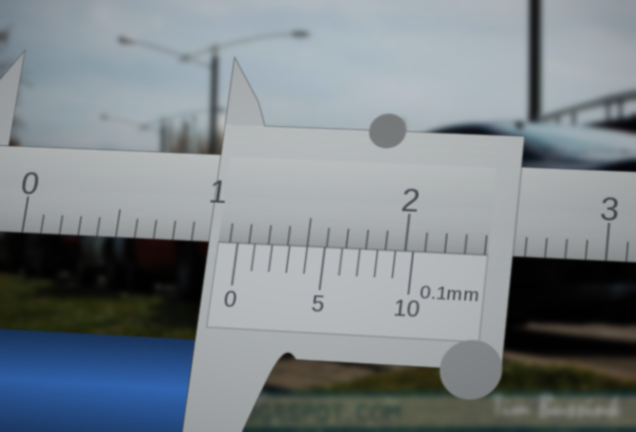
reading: {"value": 11.4, "unit": "mm"}
